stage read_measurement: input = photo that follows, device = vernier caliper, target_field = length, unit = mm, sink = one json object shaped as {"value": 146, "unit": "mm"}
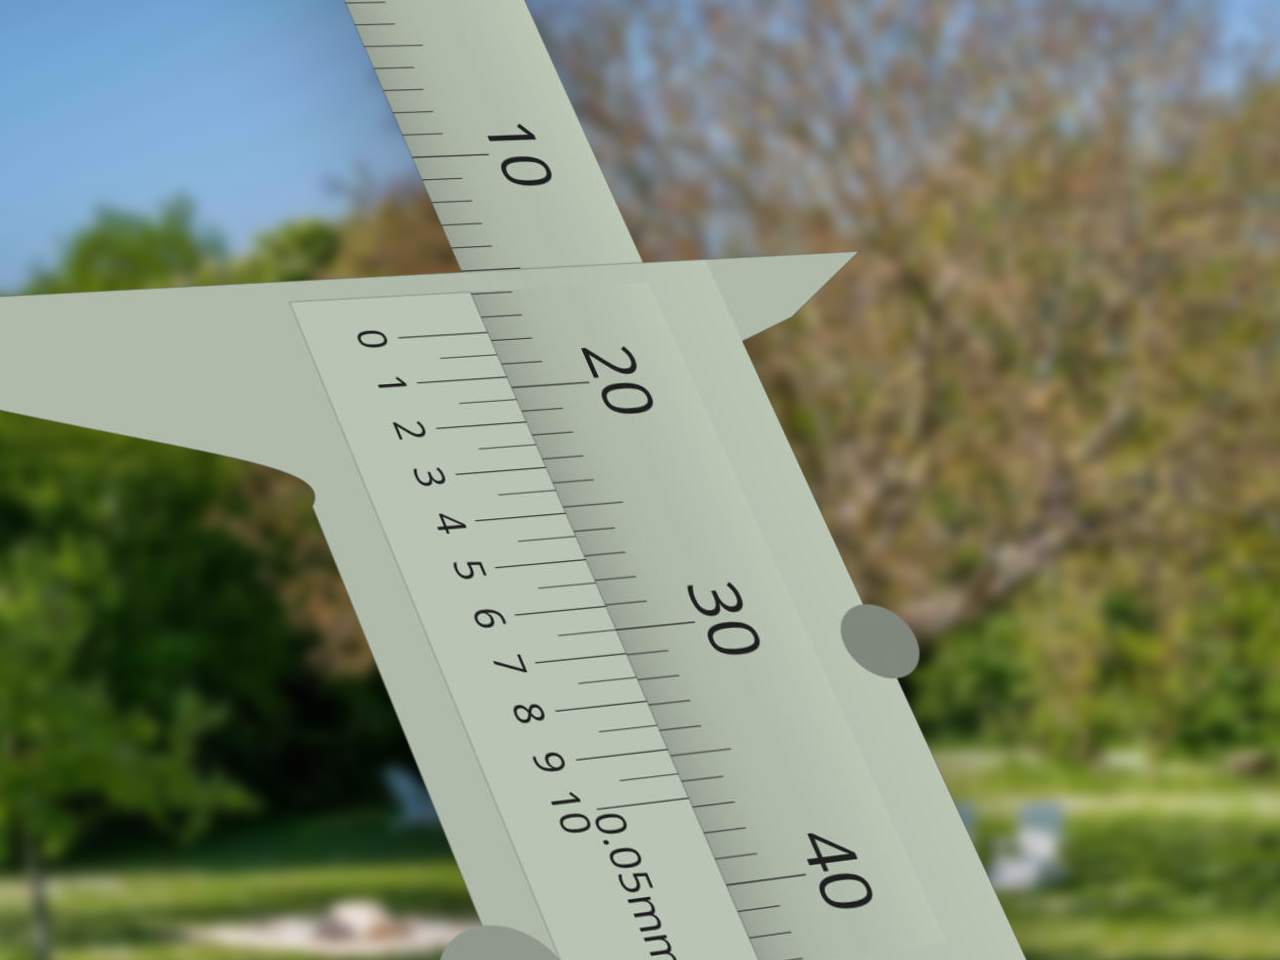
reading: {"value": 17.65, "unit": "mm"}
